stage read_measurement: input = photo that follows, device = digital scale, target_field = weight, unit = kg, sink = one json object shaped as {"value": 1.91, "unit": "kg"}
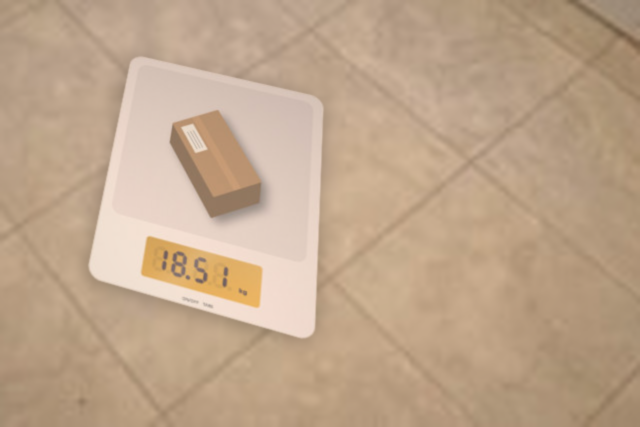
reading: {"value": 18.51, "unit": "kg"}
